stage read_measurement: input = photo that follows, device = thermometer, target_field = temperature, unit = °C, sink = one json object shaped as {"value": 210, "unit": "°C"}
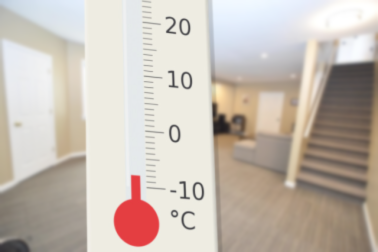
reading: {"value": -8, "unit": "°C"}
